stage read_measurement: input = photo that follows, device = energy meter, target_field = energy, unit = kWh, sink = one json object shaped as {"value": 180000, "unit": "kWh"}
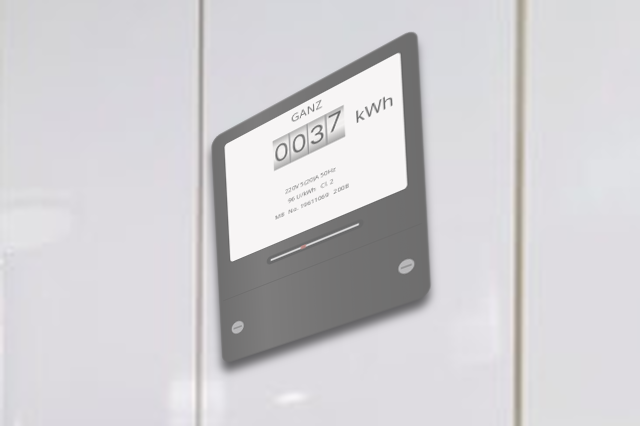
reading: {"value": 37, "unit": "kWh"}
